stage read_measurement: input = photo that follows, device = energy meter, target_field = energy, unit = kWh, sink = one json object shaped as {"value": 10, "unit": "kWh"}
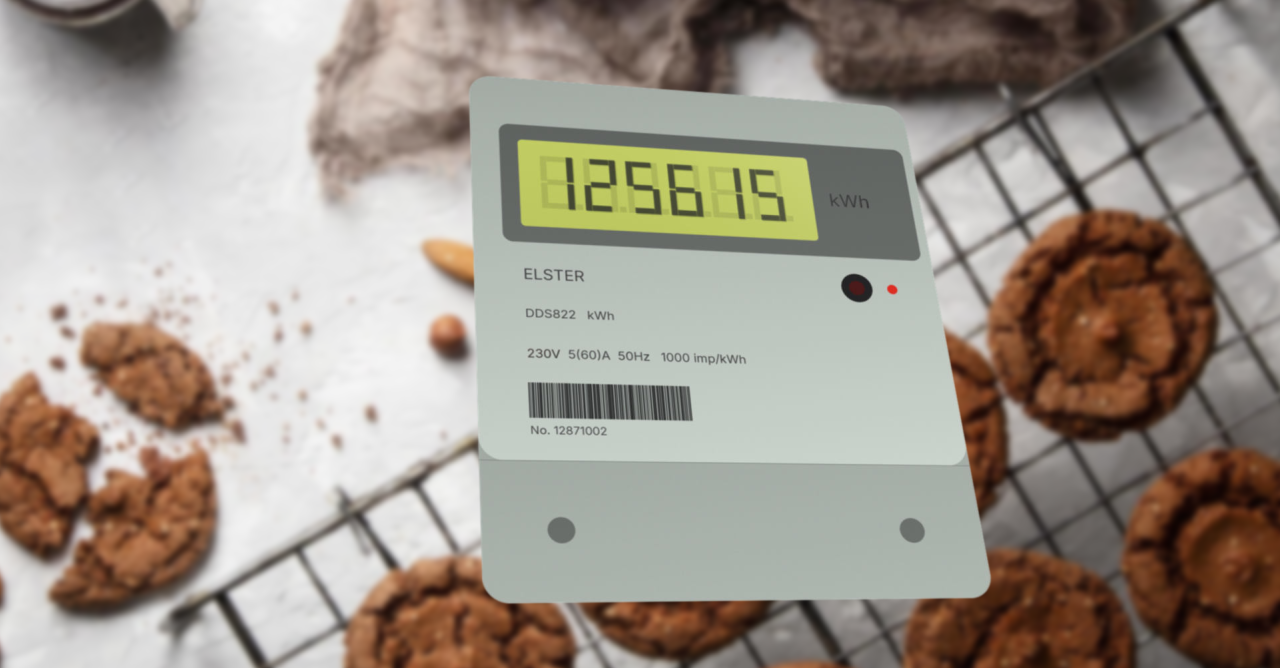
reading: {"value": 125615, "unit": "kWh"}
